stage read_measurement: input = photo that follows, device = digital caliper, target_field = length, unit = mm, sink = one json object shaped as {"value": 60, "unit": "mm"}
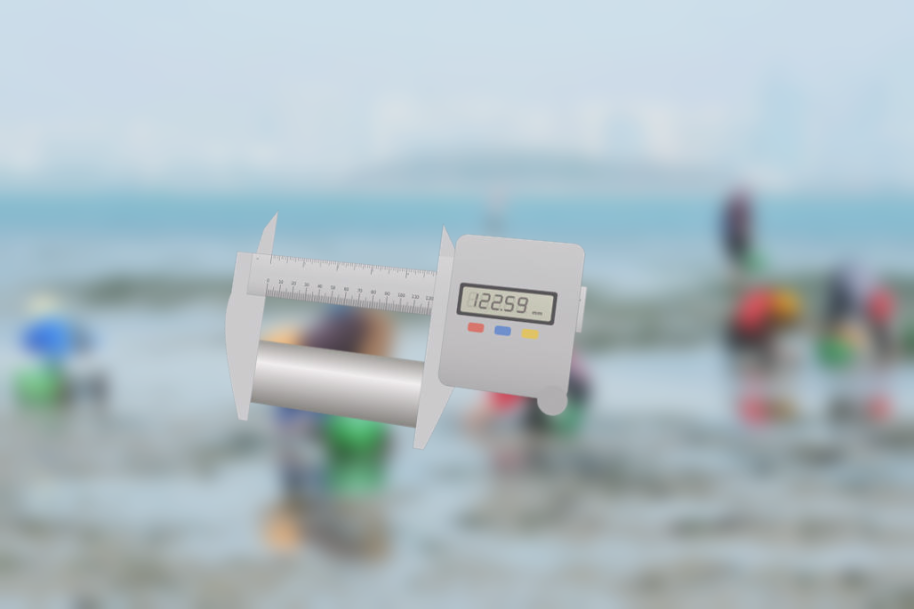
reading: {"value": 122.59, "unit": "mm"}
